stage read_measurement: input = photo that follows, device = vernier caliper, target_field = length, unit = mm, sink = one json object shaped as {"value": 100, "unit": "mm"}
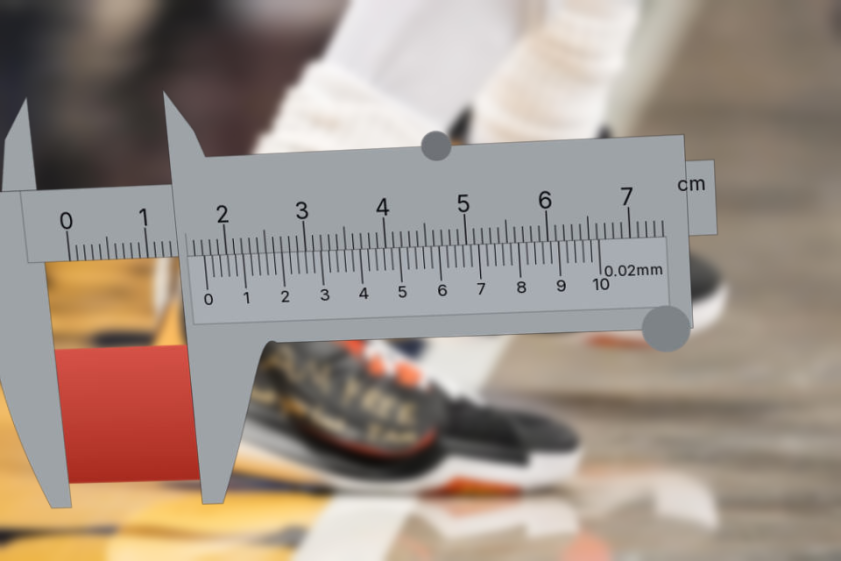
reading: {"value": 17.2, "unit": "mm"}
